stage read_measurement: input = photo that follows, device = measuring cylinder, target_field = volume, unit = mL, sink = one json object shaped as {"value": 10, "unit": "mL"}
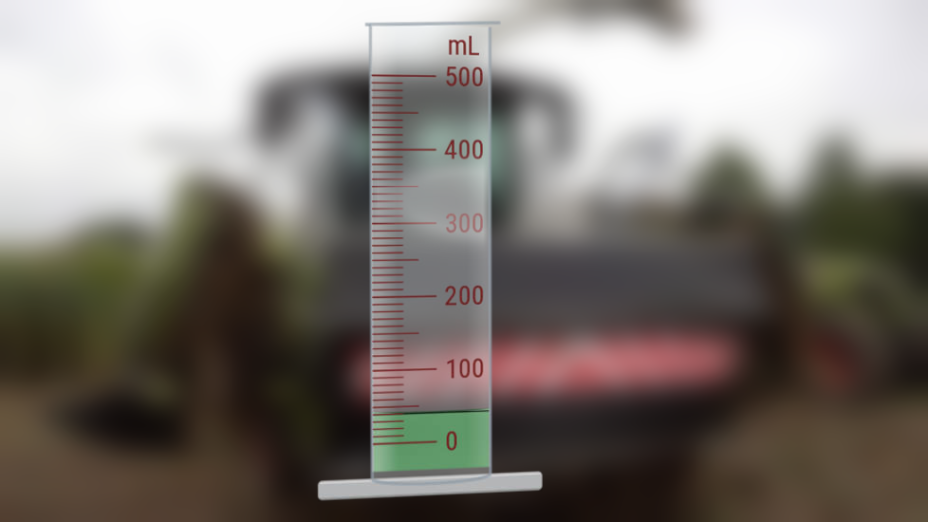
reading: {"value": 40, "unit": "mL"}
